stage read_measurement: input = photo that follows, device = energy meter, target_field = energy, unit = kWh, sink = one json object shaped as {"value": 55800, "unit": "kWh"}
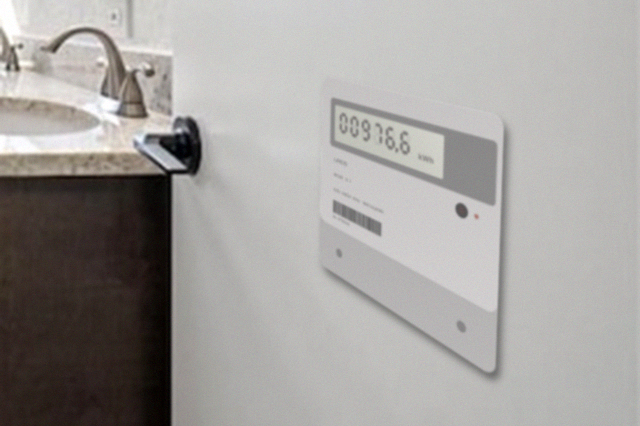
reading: {"value": 976.6, "unit": "kWh"}
